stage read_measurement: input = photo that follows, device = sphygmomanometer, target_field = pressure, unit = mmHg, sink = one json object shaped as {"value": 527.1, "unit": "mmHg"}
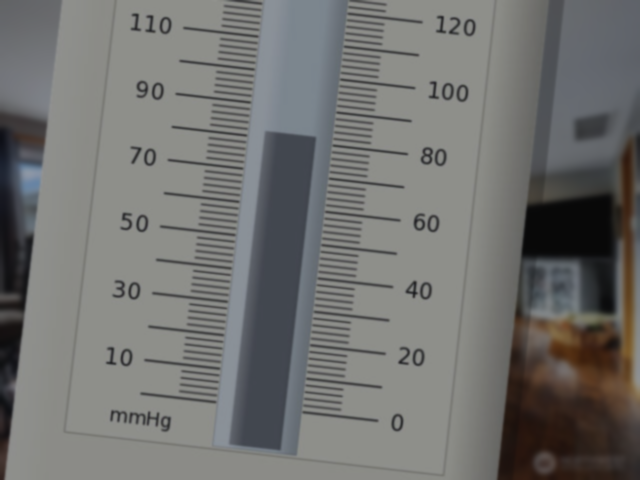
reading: {"value": 82, "unit": "mmHg"}
